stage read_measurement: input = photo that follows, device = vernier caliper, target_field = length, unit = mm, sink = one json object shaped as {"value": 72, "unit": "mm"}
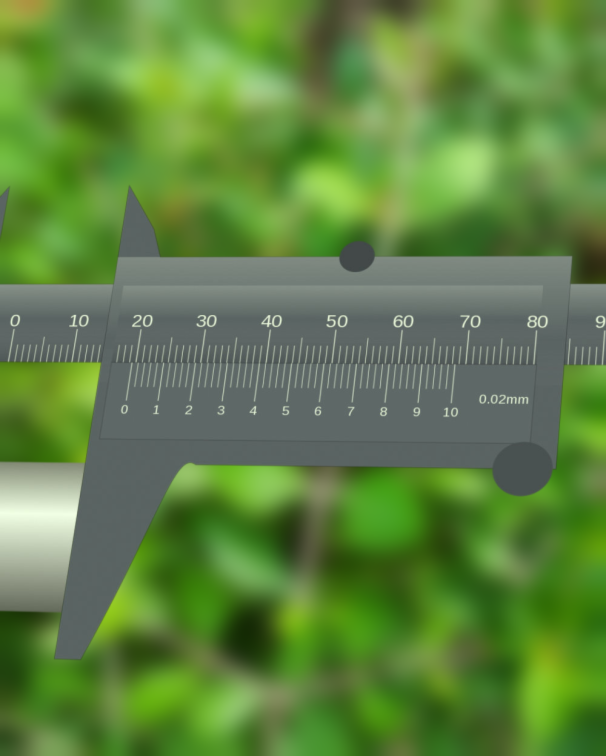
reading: {"value": 19.4, "unit": "mm"}
